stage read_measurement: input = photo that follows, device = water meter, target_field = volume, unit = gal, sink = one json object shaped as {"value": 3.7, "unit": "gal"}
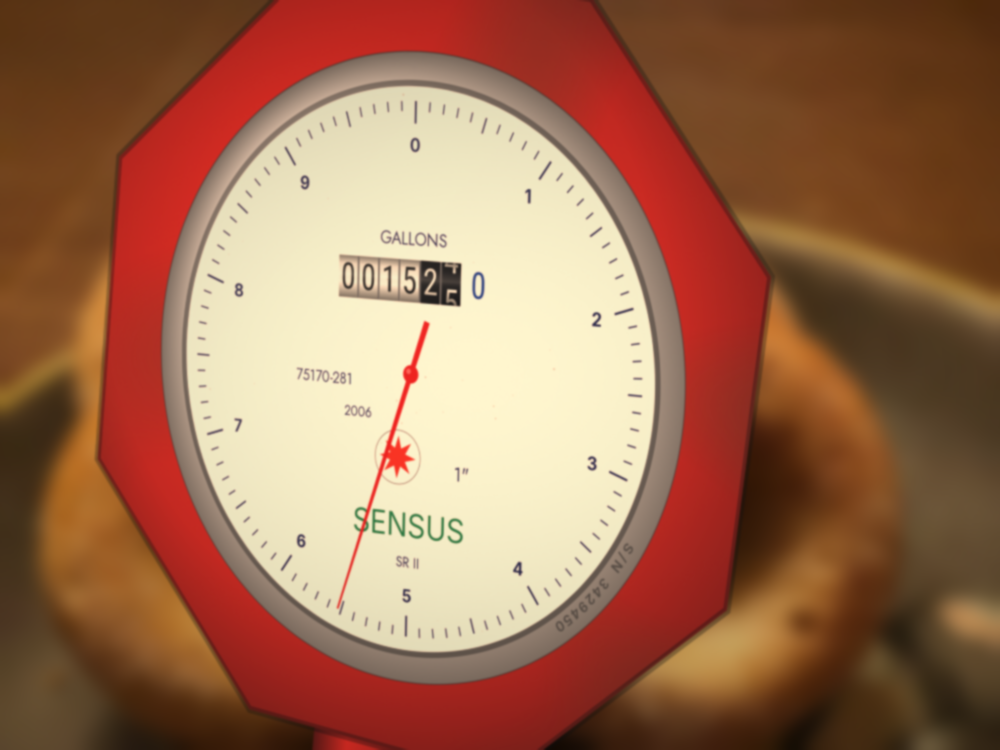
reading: {"value": 15245.5, "unit": "gal"}
